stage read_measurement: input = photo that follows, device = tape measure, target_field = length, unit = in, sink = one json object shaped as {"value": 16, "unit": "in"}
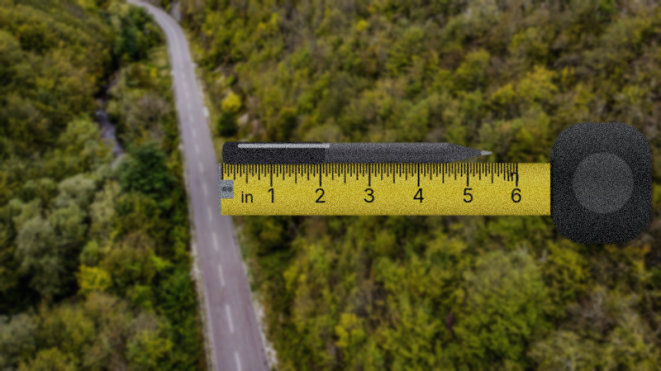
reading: {"value": 5.5, "unit": "in"}
